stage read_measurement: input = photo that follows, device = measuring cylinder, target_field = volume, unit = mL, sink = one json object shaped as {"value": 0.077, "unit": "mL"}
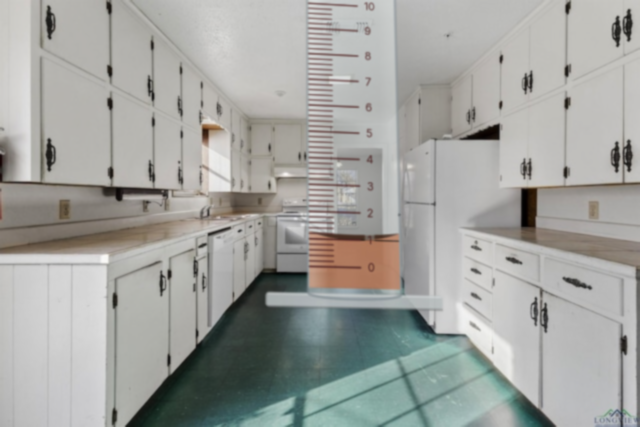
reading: {"value": 1, "unit": "mL"}
